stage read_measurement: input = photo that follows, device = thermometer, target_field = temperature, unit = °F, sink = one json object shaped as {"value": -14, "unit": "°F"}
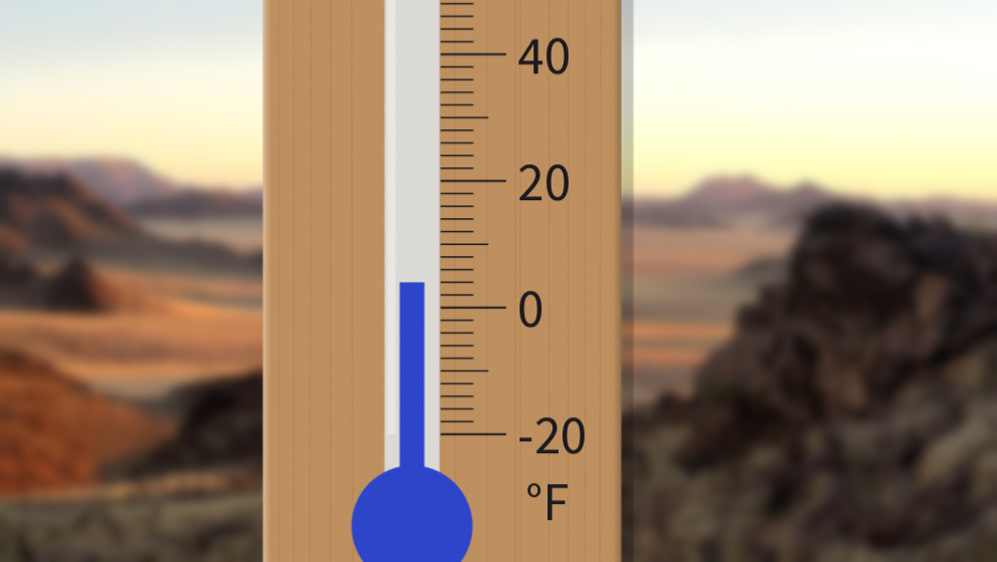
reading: {"value": 4, "unit": "°F"}
